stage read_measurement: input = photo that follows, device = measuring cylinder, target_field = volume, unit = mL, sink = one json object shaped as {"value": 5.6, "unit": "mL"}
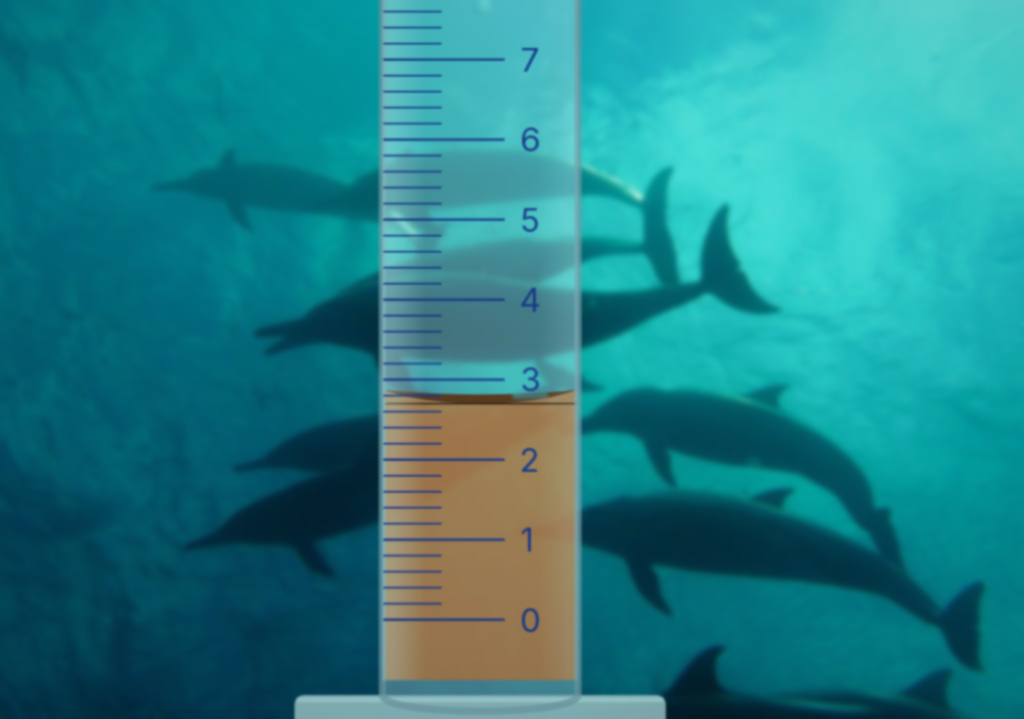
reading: {"value": 2.7, "unit": "mL"}
